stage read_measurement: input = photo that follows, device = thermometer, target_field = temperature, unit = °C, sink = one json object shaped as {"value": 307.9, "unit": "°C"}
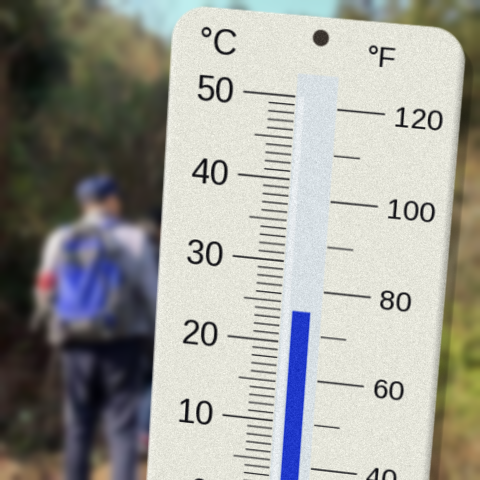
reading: {"value": 24, "unit": "°C"}
